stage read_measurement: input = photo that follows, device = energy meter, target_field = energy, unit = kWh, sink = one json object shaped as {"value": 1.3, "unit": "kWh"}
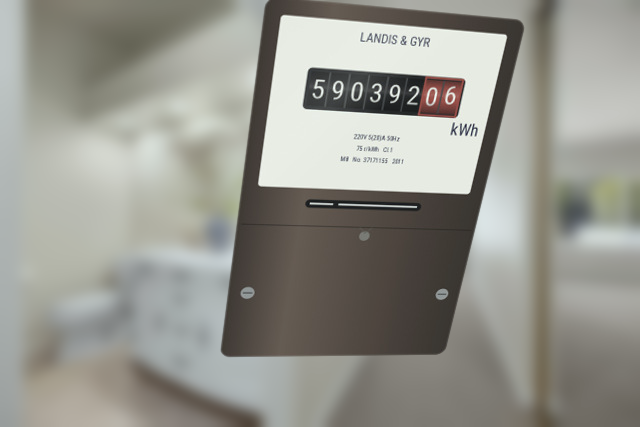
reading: {"value": 590392.06, "unit": "kWh"}
